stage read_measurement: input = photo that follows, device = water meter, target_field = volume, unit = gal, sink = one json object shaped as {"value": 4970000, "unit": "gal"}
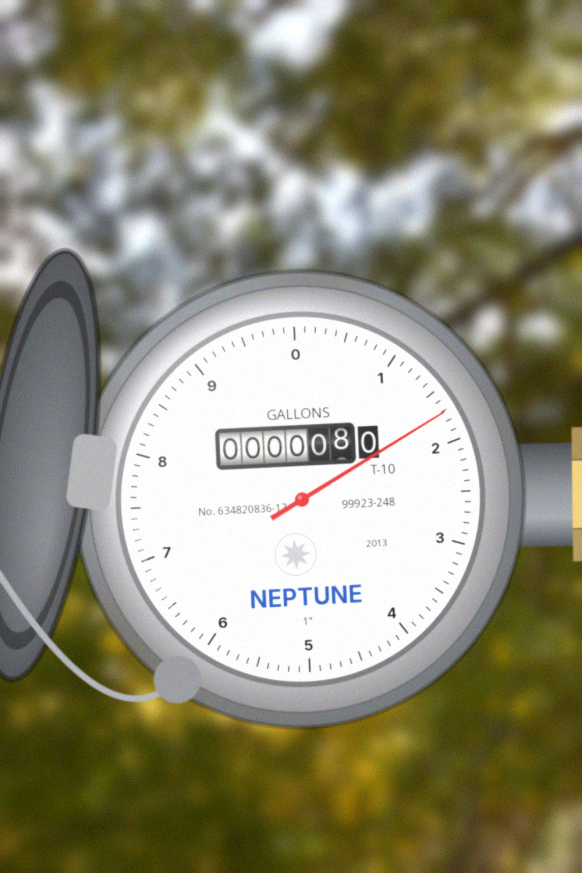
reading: {"value": 81.7, "unit": "gal"}
